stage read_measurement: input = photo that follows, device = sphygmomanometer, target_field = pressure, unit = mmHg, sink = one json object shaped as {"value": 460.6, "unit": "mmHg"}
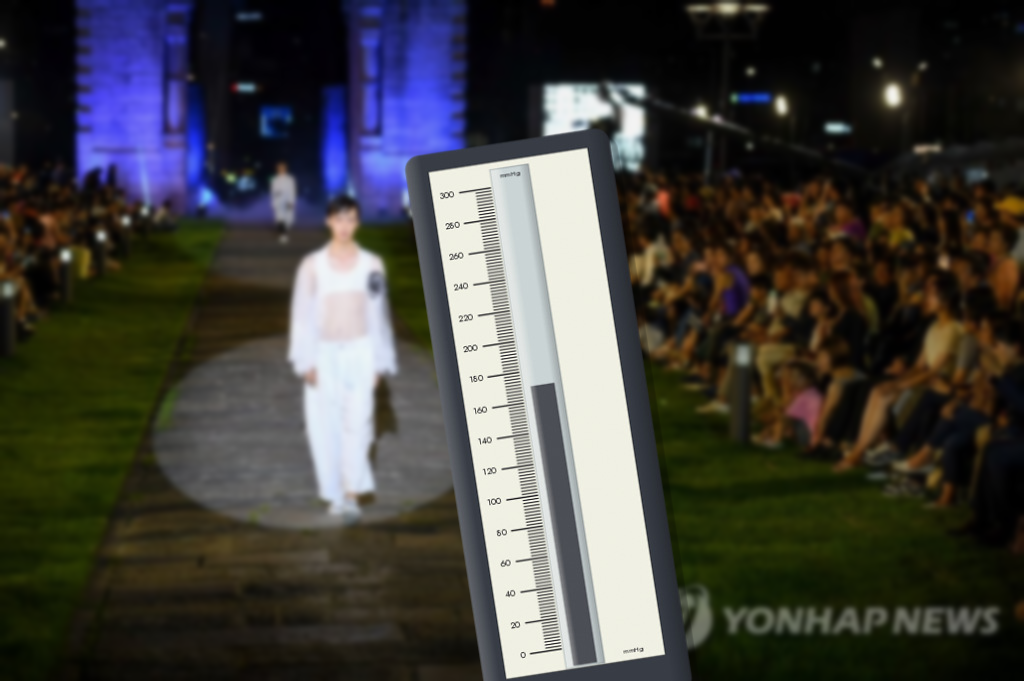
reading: {"value": 170, "unit": "mmHg"}
